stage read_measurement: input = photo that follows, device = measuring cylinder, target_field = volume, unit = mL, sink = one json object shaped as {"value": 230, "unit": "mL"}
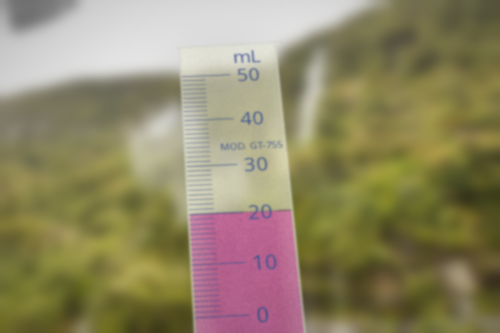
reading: {"value": 20, "unit": "mL"}
